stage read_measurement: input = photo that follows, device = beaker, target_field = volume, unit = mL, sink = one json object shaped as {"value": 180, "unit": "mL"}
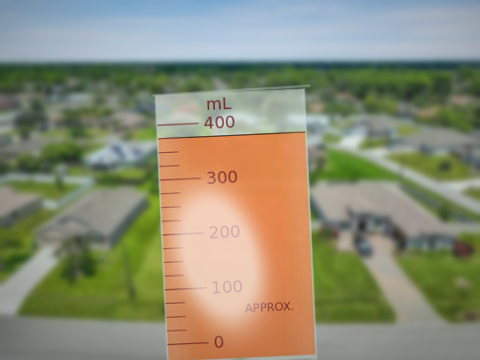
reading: {"value": 375, "unit": "mL"}
